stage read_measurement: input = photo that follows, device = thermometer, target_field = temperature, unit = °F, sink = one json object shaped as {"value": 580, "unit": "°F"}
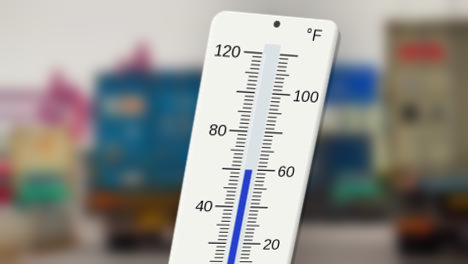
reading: {"value": 60, "unit": "°F"}
